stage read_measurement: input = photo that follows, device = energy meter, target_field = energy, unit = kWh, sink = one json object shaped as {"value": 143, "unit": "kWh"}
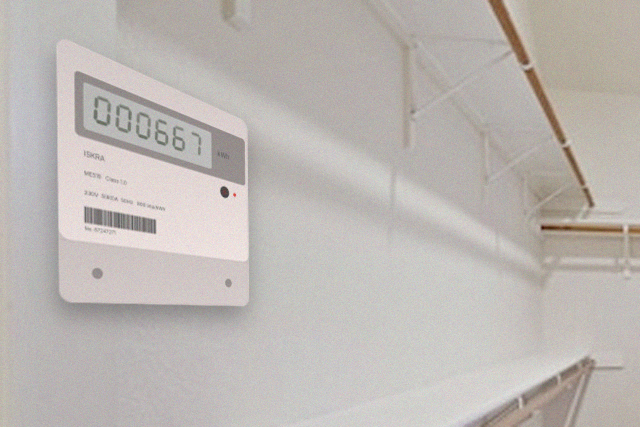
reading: {"value": 667, "unit": "kWh"}
